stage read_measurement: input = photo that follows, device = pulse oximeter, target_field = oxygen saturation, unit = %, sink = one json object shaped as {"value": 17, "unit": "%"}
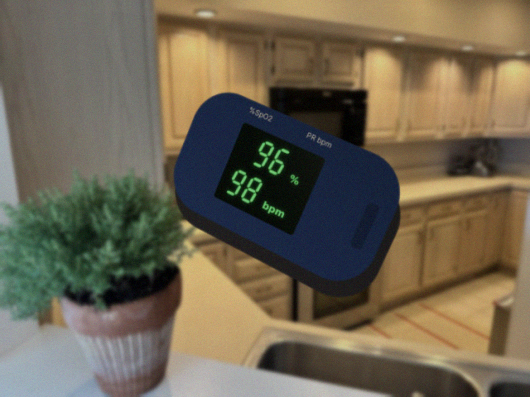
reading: {"value": 96, "unit": "%"}
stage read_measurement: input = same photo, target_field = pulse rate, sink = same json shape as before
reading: {"value": 98, "unit": "bpm"}
